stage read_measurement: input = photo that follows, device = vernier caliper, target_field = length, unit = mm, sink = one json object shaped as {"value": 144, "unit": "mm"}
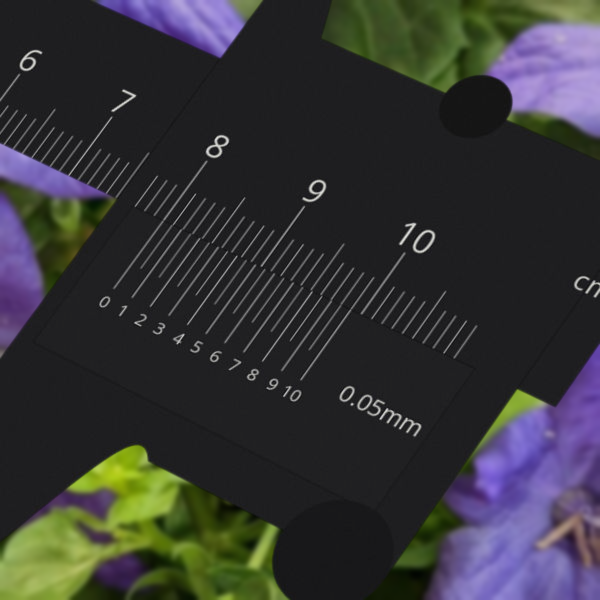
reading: {"value": 80.0, "unit": "mm"}
